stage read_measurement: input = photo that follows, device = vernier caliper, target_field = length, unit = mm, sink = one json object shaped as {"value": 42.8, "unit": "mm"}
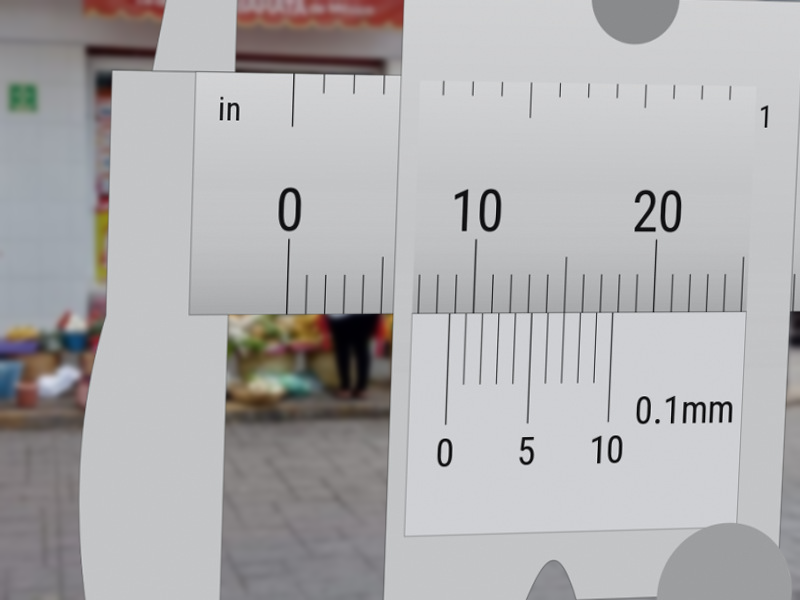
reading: {"value": 8.7, "unit": "mm"}
